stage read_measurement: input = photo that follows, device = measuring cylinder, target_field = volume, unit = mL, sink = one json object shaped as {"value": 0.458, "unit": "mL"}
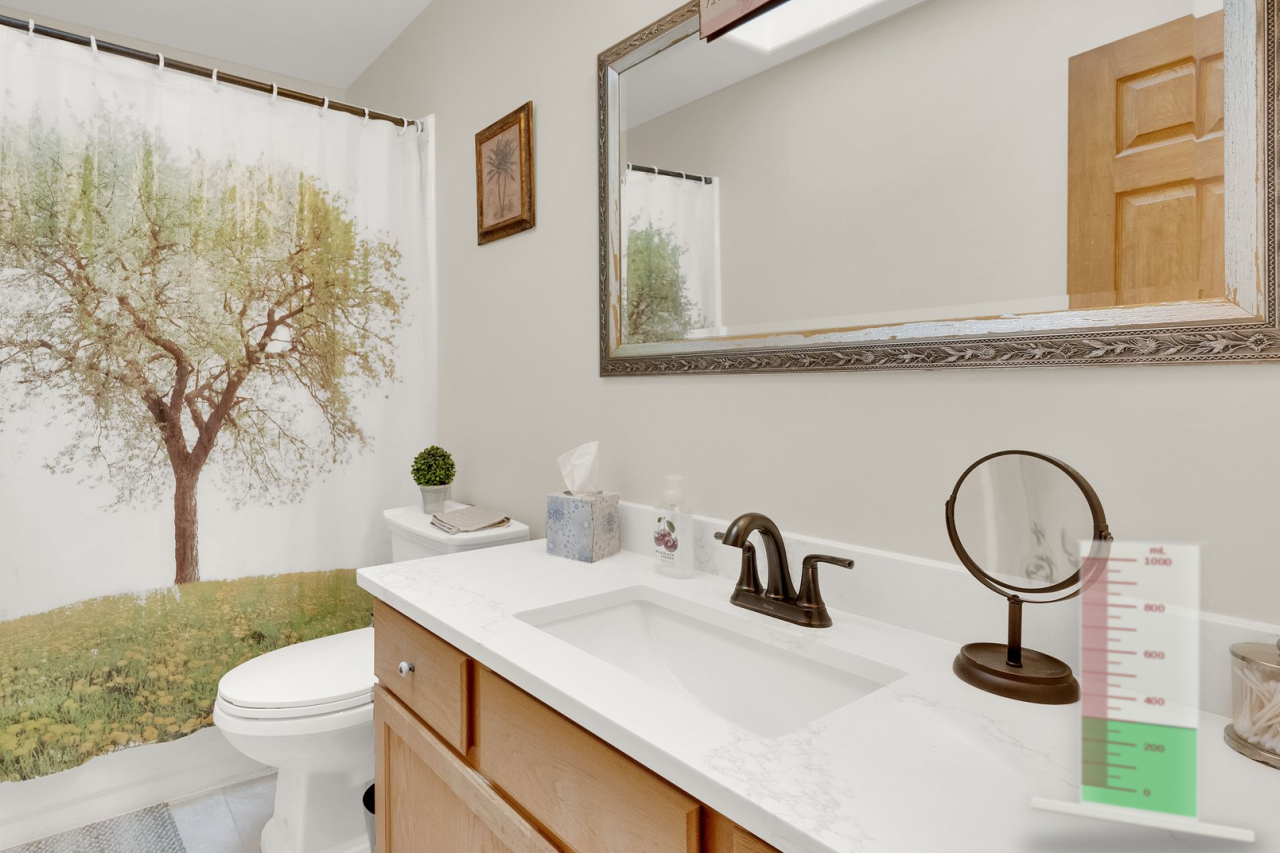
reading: {"value": 300, "unit": "mL"}
